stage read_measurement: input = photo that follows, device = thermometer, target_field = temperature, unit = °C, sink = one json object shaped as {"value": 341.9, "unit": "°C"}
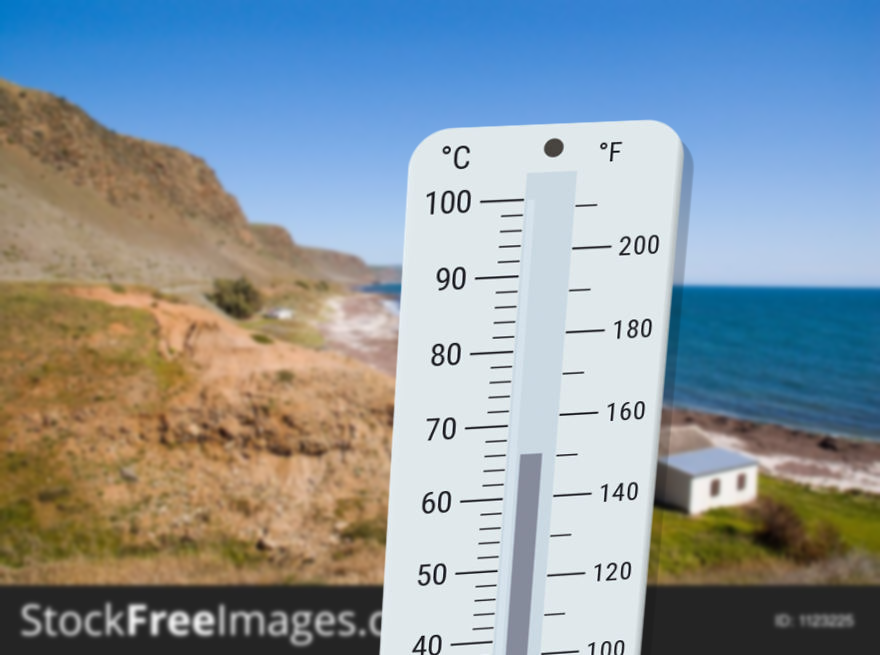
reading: {"value": 66, "unit": "°C"}
